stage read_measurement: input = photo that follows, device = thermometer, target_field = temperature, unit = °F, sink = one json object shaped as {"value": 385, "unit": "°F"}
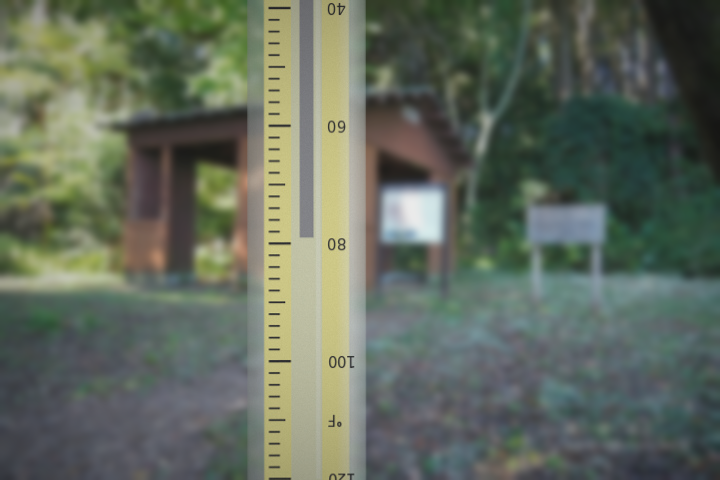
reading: {"value": 79, "unit": "°F"}
